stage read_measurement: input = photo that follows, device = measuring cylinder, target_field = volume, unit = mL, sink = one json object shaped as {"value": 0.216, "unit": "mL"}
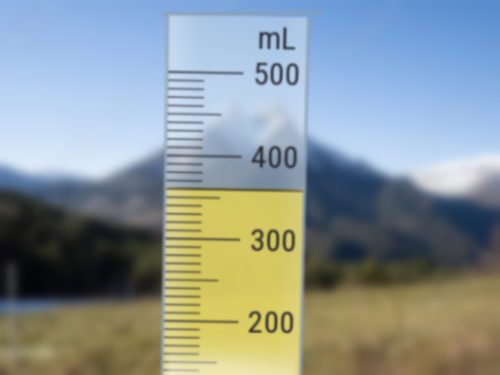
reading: {"value": 360, "unit": "mL"}
